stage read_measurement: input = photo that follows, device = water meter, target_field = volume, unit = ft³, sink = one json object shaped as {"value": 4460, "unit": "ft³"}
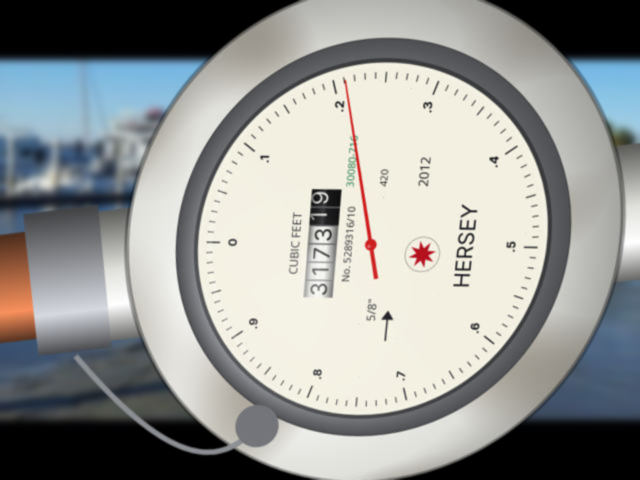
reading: {"value": 317319.21, "unit": "ft³"}
